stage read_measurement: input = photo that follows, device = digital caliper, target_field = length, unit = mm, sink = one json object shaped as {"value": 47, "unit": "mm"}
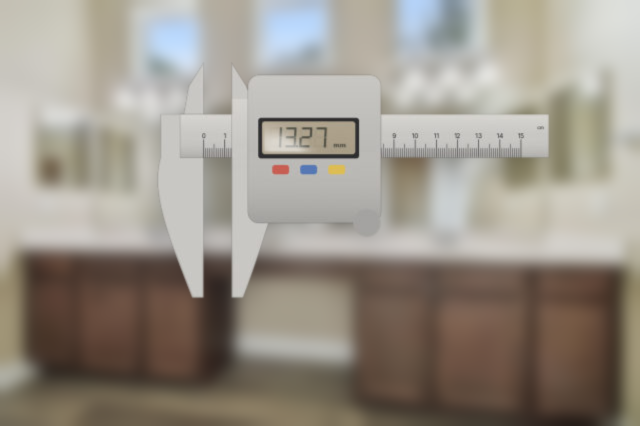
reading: {"value": 13.27, "unit": "mm"}
